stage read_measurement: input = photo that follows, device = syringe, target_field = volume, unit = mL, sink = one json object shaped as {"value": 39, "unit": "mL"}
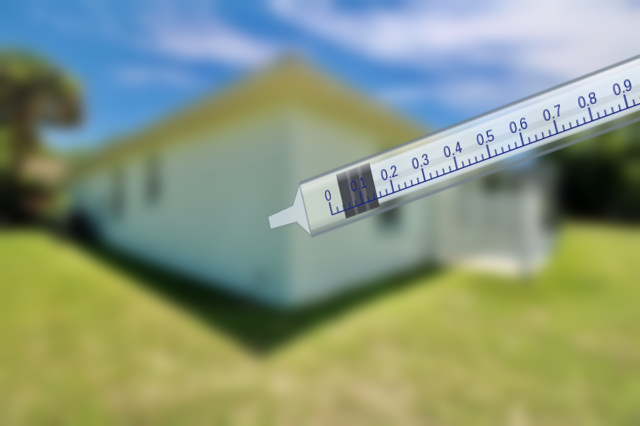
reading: {"value": 0.04, "unit": "mL"}
